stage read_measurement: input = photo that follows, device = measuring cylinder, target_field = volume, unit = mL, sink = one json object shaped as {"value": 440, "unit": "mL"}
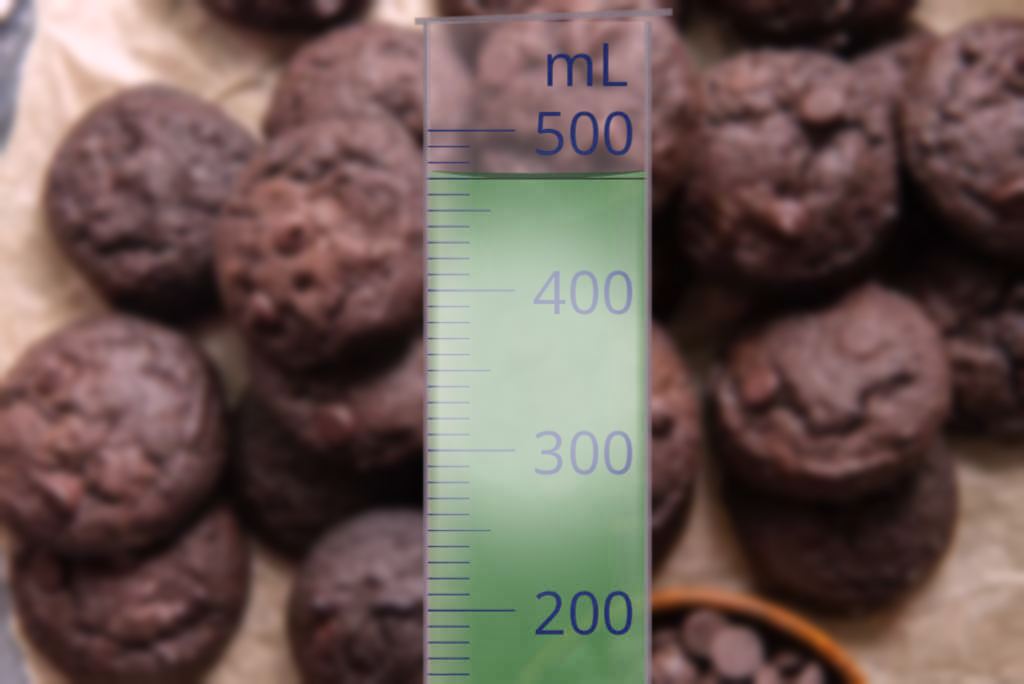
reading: {"value": 470, "unit": "mL"}
